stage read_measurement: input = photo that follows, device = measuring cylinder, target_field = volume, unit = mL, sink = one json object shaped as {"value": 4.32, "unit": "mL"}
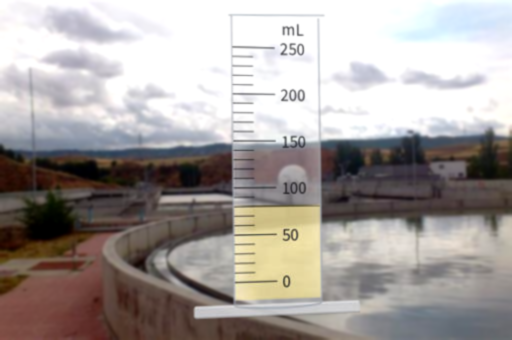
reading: {"value": 80, "unit": "mL"}
